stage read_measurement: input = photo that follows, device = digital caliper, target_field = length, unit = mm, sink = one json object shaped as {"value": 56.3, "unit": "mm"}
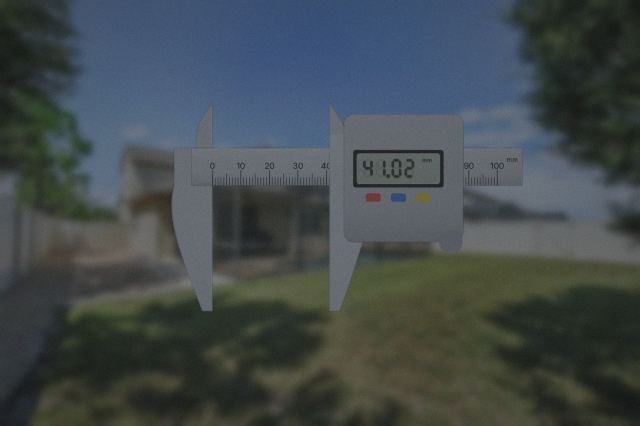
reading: {"value": 41.02, "unit": "mm"}
